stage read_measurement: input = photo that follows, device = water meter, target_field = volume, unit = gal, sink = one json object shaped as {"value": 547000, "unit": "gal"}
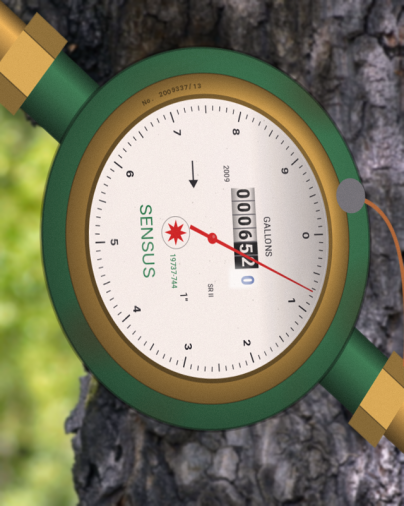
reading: {"value": 6520.7, "unit": "gal"}
